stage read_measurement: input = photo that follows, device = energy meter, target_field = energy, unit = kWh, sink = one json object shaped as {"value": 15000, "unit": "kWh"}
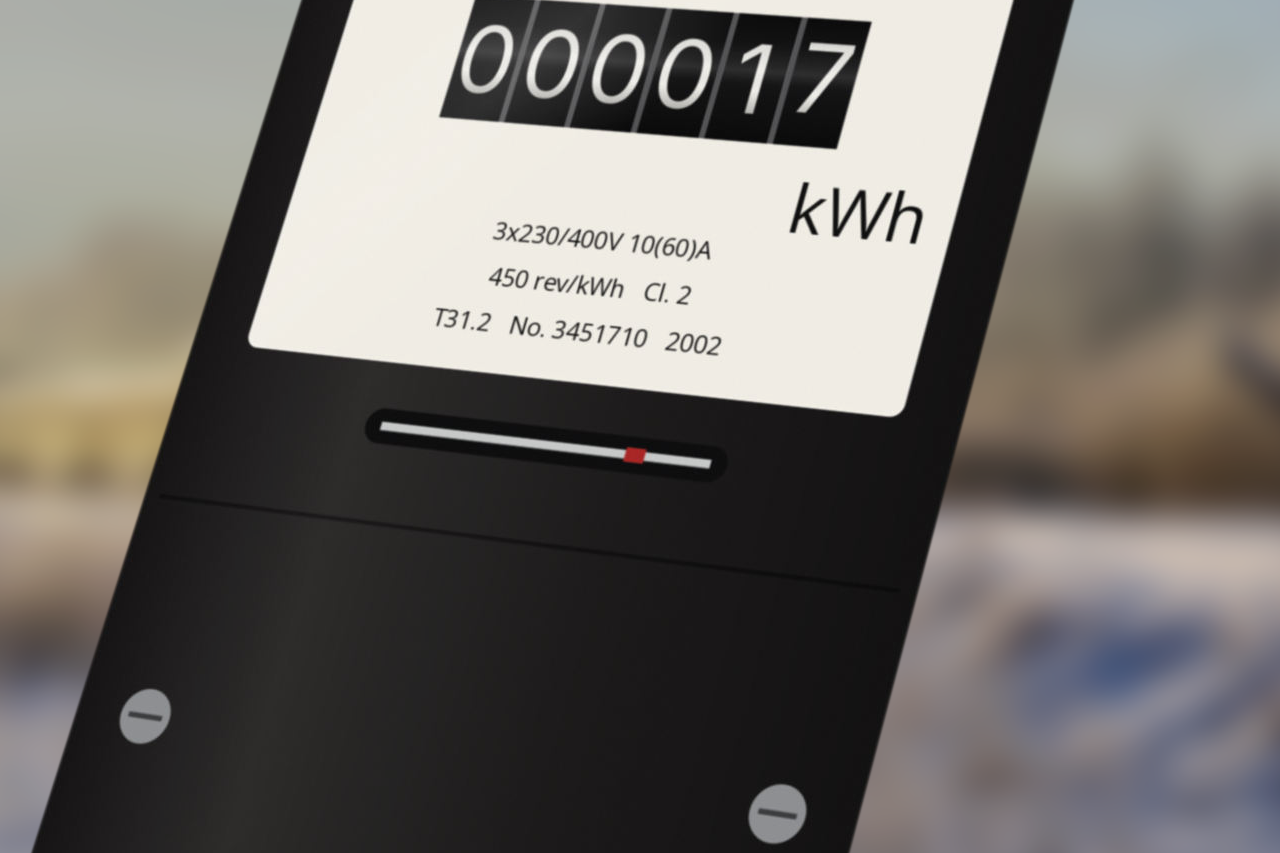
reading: {"value": 17, "unit": "kWh"}
